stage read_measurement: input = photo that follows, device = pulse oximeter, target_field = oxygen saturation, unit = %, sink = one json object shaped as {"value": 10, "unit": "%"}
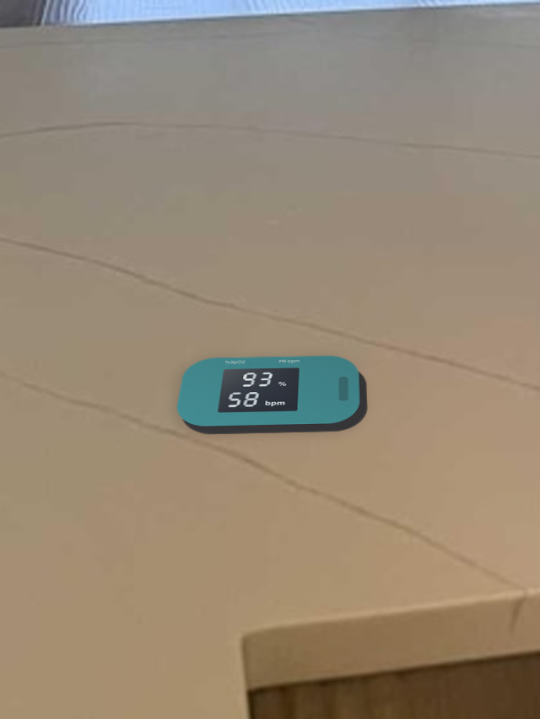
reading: {"value": 93, "unit": "%"}
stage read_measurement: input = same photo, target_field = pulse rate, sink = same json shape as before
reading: {"value": 58, "unit": "bpm"}
